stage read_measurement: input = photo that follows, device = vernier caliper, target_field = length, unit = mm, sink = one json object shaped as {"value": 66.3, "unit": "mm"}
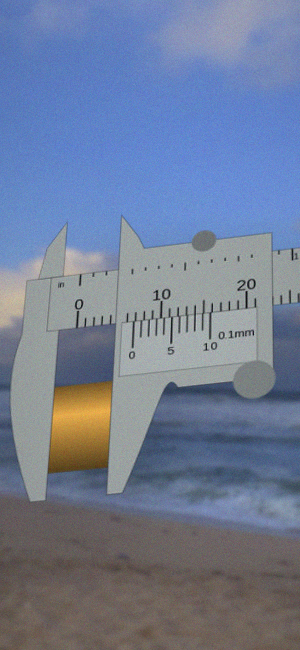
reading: {"value": 6.8, "unit": "mm"}
